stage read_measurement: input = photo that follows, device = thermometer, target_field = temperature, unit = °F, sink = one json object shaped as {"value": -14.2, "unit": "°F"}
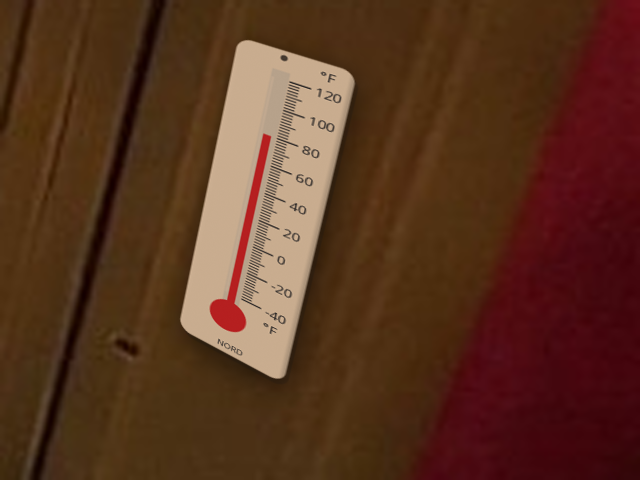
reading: {"value": 80, "unit": "°F"}
